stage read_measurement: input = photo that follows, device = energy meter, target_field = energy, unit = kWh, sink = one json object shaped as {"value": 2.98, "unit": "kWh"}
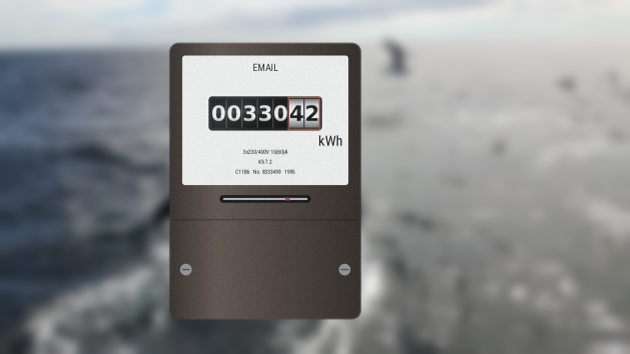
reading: {"value": 330.42, "unit": "kWh"}
